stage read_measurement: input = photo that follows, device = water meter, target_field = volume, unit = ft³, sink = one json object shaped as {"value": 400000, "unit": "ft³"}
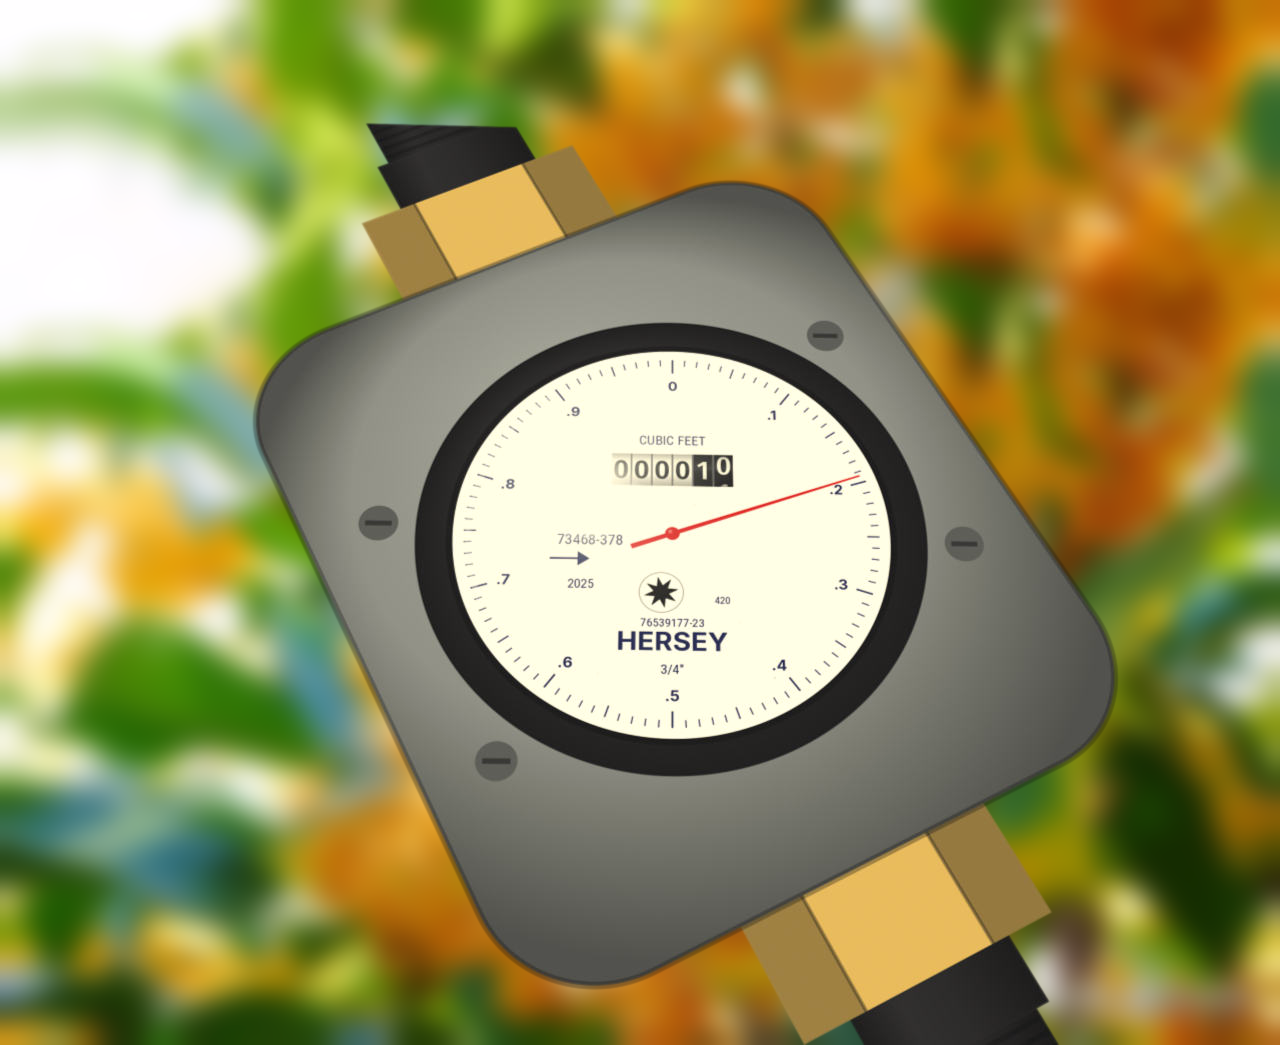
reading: {"value": 10.19, "unit": "ft³"}
